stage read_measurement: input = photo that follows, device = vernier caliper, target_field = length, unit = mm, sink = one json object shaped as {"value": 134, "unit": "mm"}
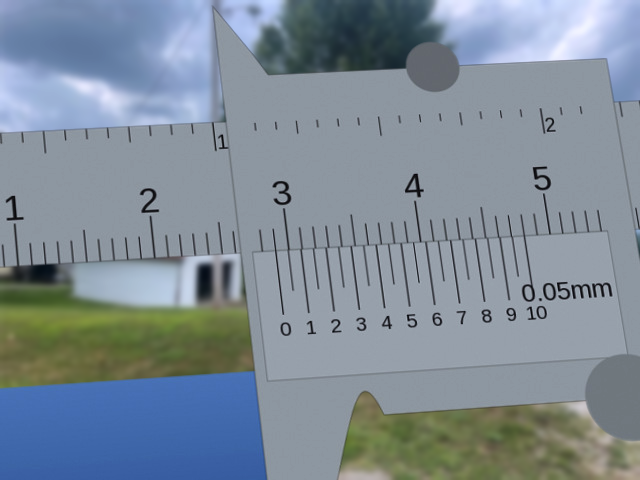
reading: {"value": 29.0, "unit": "mm"}
